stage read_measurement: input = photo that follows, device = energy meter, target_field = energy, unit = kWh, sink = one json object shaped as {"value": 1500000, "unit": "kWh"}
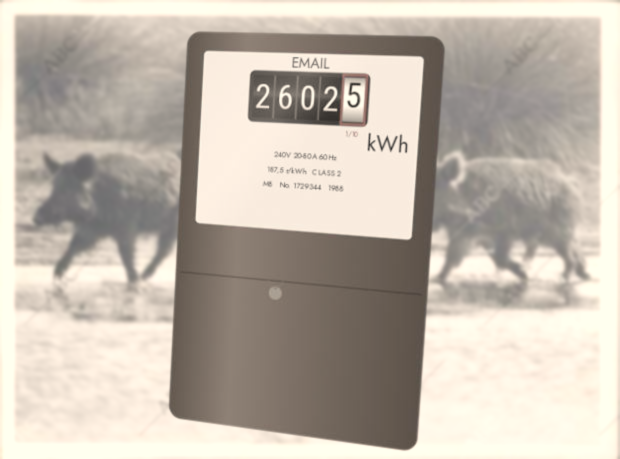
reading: {"value": 2602.5, "unit": "kWh"}
